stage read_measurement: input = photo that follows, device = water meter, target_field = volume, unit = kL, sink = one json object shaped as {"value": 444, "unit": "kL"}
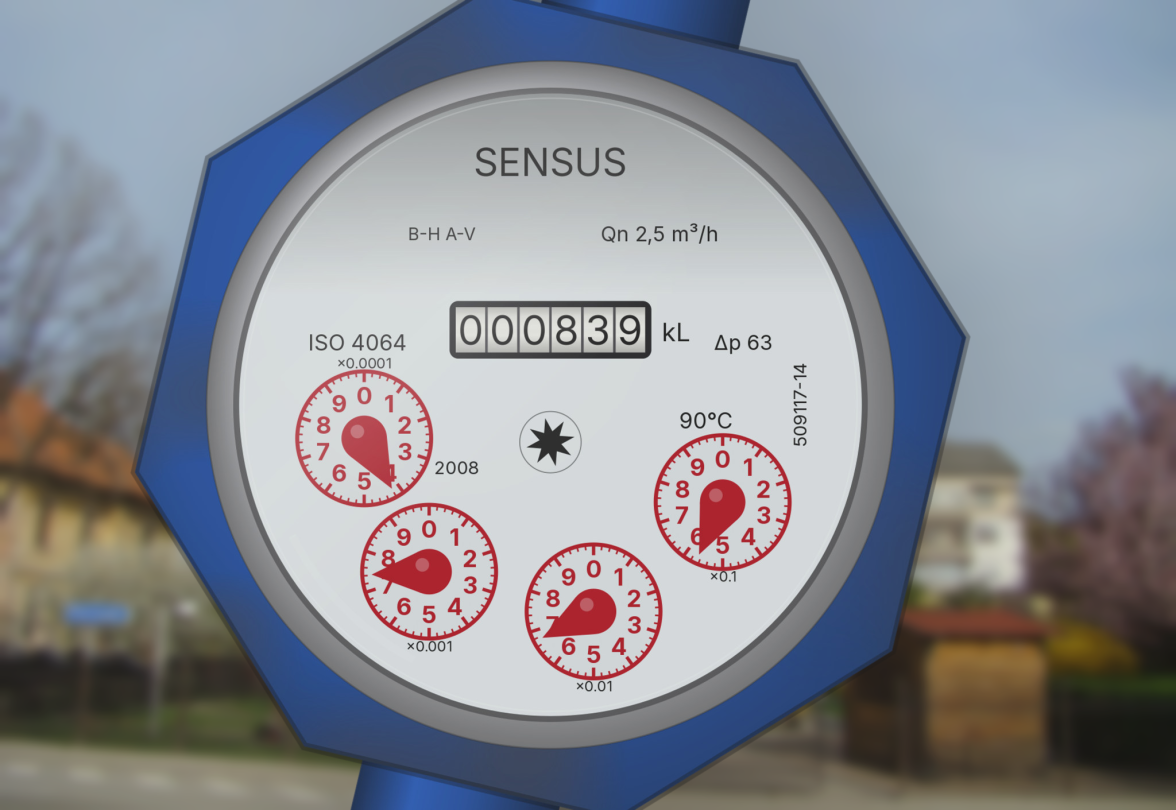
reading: {"value": 839.5674, "unit": "kL"}
